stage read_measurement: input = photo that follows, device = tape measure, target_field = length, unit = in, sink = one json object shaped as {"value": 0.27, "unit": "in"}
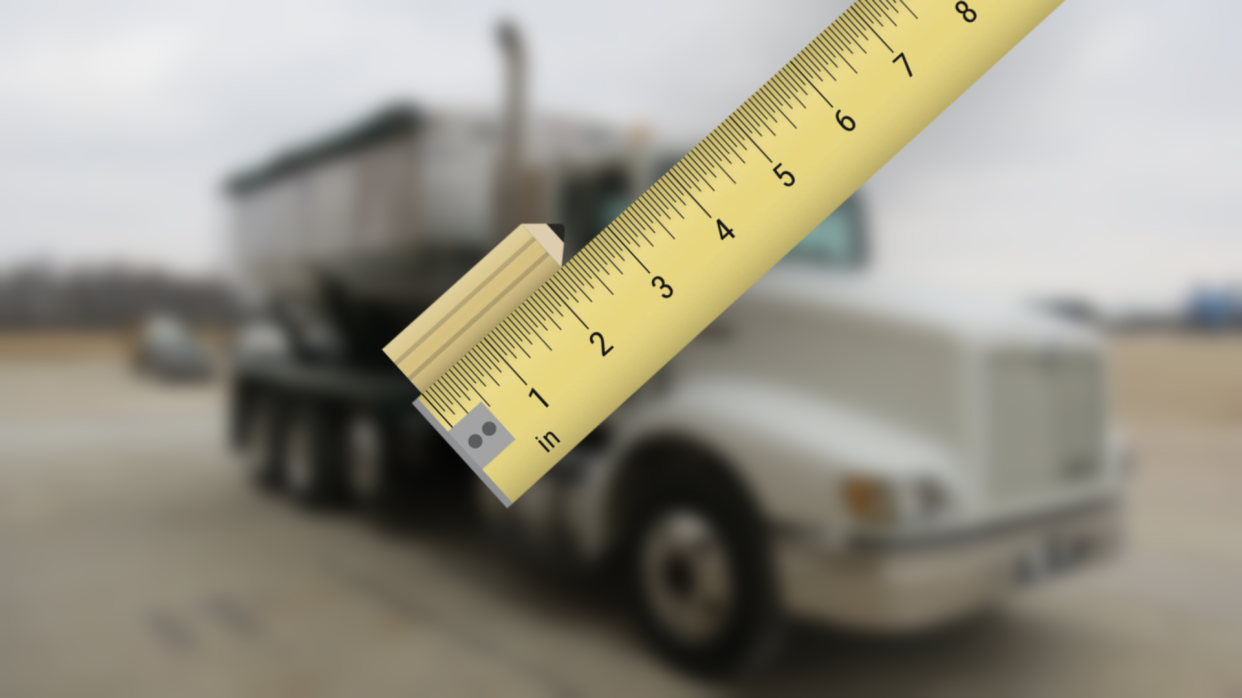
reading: {"value": 2.625, "unit": "in"}
